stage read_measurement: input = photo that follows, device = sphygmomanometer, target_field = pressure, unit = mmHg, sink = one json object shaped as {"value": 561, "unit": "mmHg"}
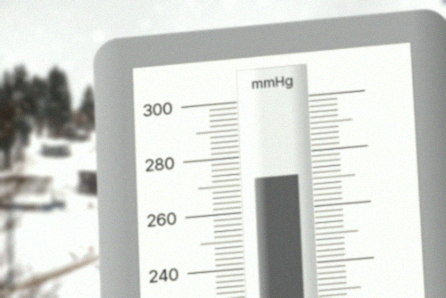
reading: {"value": 272, "unit": "mmHg"}
